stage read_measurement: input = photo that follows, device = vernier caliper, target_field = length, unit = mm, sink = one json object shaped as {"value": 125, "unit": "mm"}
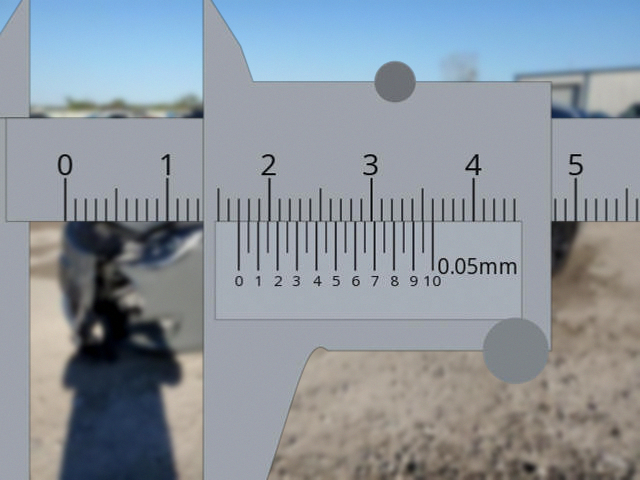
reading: {"value": 17.0, "unit": "mm"}
